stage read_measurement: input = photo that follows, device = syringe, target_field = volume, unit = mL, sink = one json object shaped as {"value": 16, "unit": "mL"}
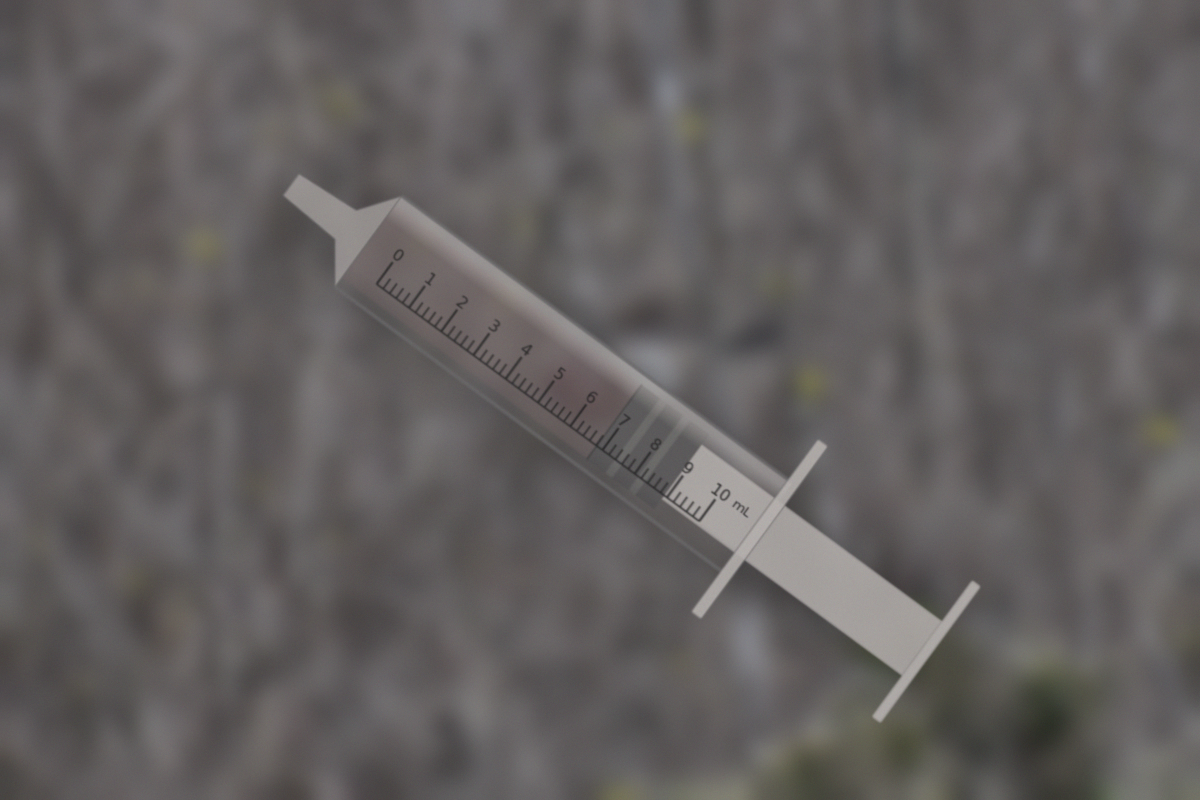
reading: {"value": 6.8, "unit": "mL"}
